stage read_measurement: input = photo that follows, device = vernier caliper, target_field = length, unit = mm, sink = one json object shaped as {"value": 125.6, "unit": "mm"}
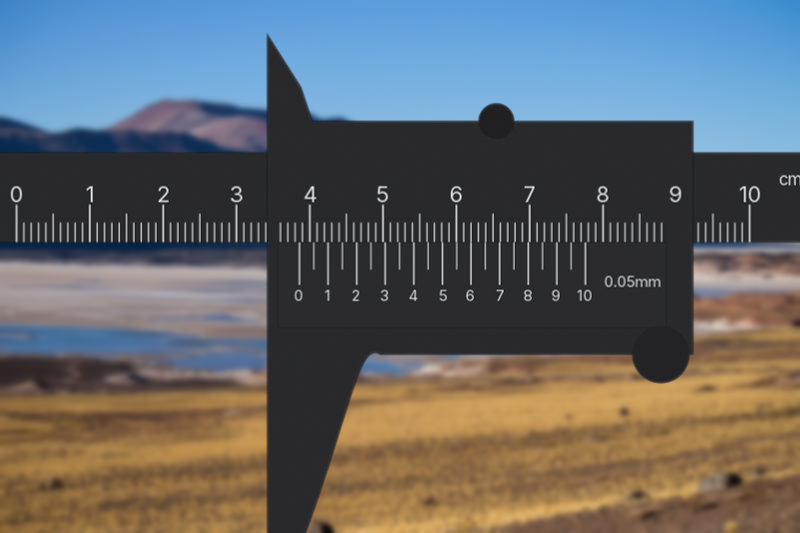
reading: {"value": 38.6, "unit": "mm"}
